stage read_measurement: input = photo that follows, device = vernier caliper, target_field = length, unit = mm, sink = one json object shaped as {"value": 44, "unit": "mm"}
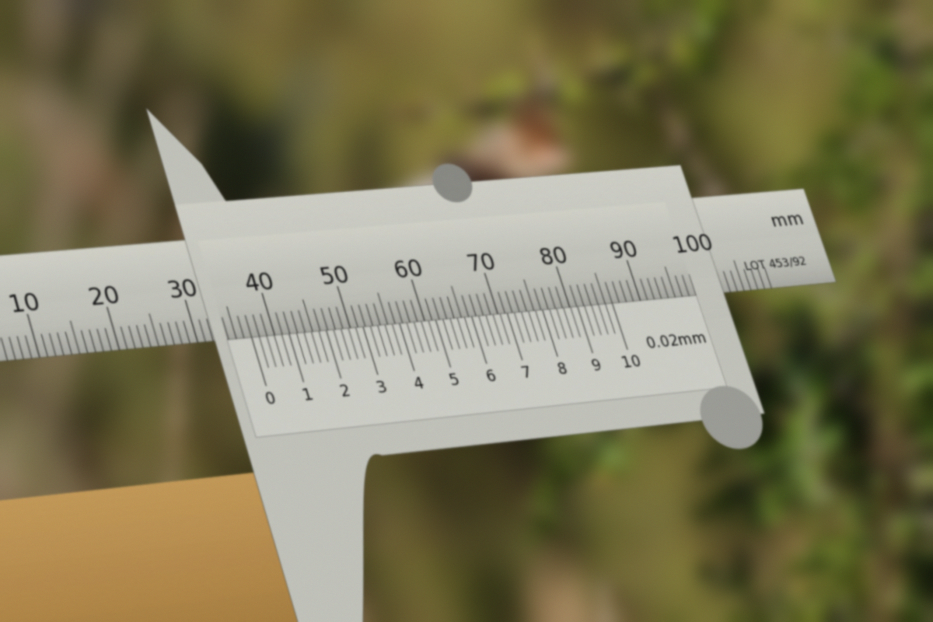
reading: {"value": 37.0, "unit": "mm"}
